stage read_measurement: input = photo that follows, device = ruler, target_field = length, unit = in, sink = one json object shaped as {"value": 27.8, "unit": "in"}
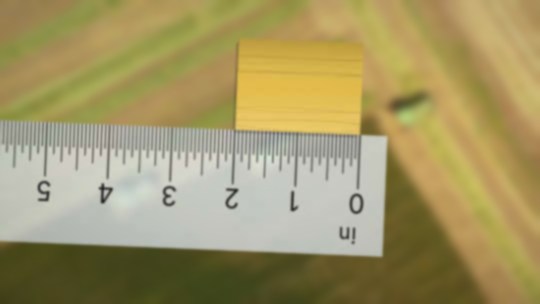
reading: {"value": 2, "unit": "in"}
